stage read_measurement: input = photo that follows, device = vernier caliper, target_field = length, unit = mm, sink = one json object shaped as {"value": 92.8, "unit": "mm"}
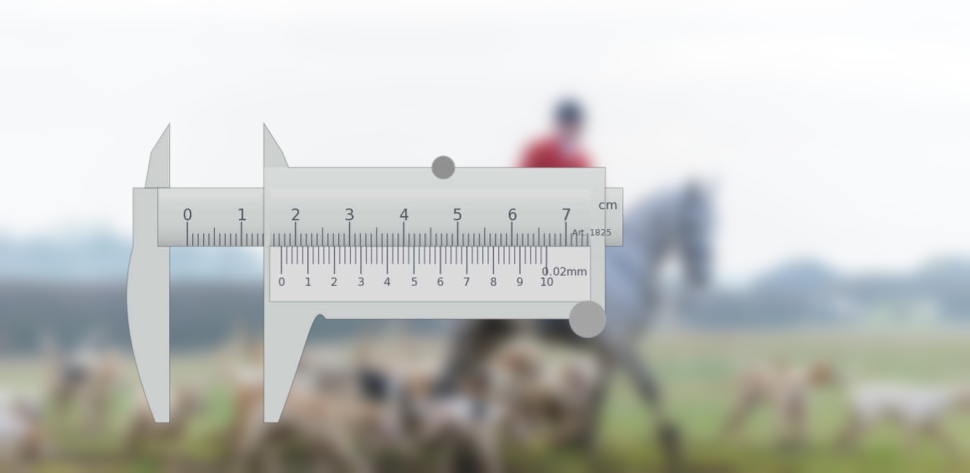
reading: {"value": 17.4, "unit": "mm"}
